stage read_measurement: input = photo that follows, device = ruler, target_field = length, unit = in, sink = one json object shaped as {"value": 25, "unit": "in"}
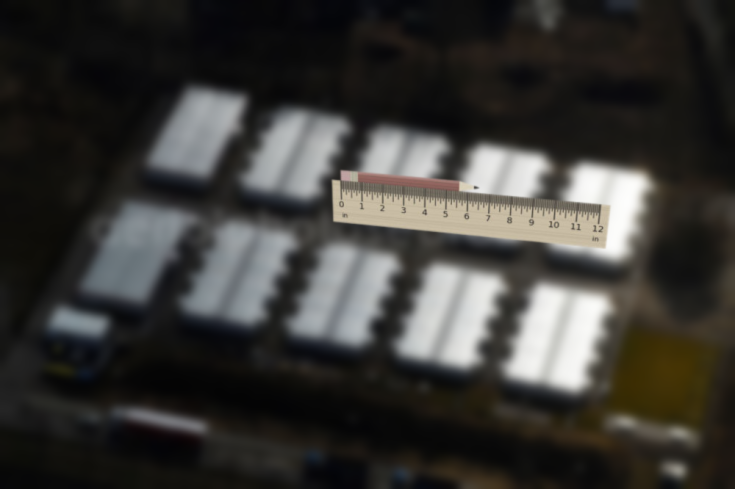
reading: {"value": 6.5, "unit": "in"}
